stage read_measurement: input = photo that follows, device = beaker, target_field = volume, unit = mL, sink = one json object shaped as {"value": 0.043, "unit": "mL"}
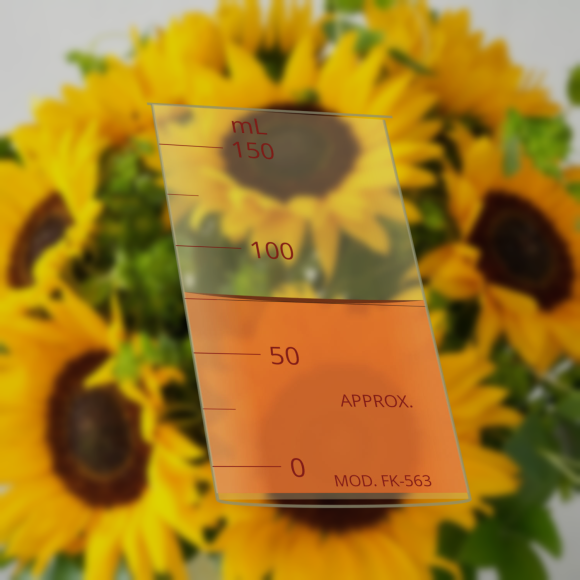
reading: {"value": 75, "unit": "mL"}
